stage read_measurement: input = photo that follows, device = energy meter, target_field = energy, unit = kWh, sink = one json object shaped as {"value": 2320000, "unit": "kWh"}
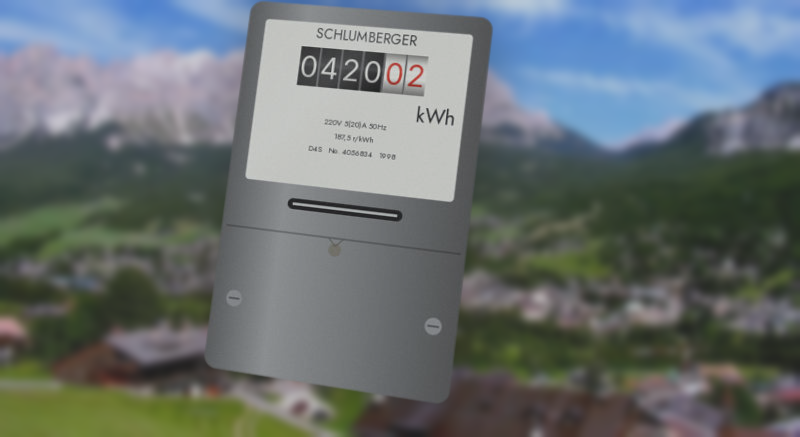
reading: {"value": 420.02, "unit": "kWh"}
